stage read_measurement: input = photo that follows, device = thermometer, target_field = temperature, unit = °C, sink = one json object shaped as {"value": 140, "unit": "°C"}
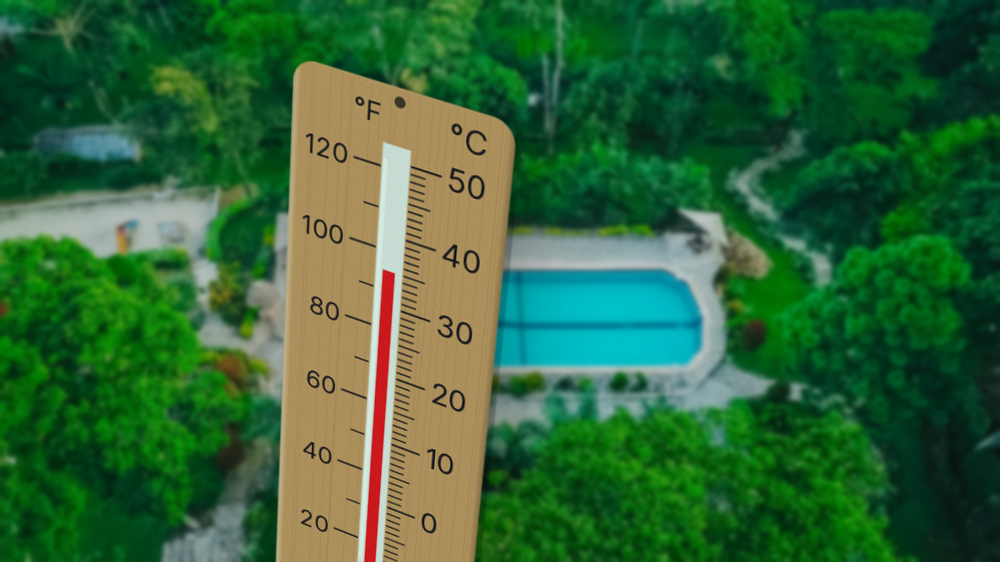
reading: {"value": 35, "unit": "°C"}
